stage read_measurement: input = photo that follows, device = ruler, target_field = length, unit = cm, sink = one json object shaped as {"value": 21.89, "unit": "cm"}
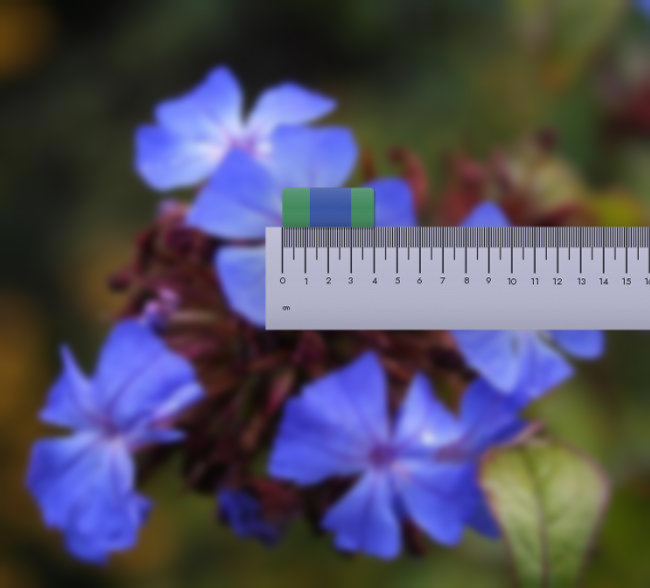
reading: {"value": 4, "unit": "cm"}
